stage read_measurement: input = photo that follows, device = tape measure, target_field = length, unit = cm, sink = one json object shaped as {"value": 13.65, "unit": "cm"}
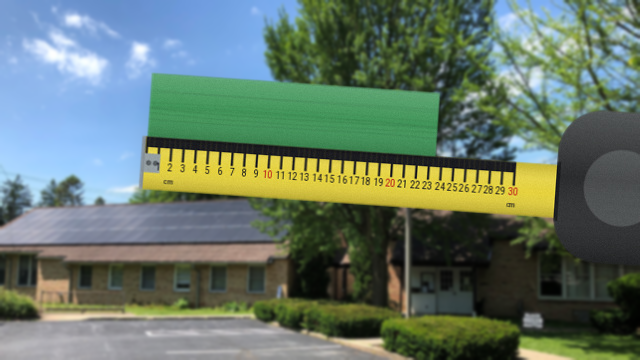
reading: {"value": 23.5, "unit": "cm"}
